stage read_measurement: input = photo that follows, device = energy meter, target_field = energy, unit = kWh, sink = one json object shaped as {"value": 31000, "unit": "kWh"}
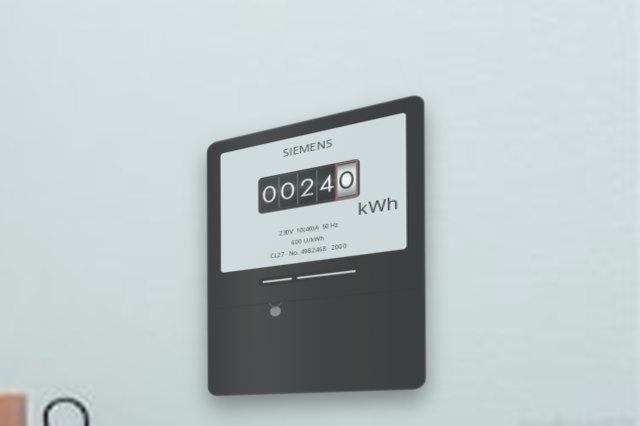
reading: {"value": 24.0, "unit": "kWh"}
